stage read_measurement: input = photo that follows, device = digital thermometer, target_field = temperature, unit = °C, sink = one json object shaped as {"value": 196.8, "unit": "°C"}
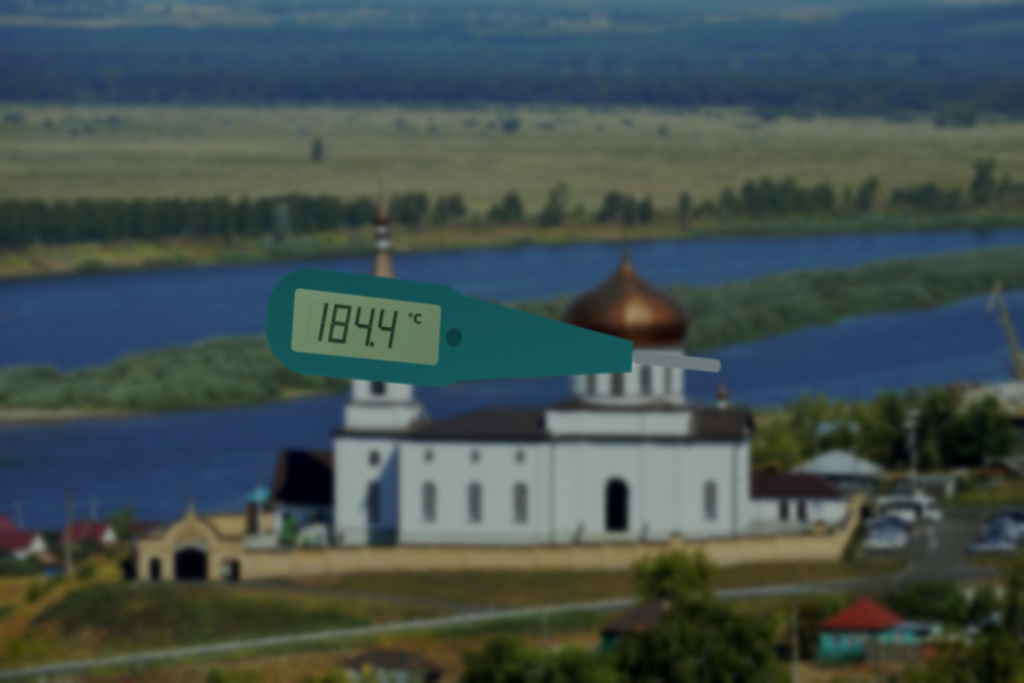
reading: {"value": 184.4, "unit": "°C"}
